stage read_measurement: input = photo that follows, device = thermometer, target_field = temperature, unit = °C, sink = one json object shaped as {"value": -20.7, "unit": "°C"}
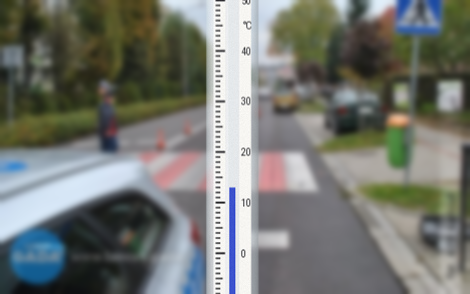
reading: {"value": 13, "unit": "°C"}
